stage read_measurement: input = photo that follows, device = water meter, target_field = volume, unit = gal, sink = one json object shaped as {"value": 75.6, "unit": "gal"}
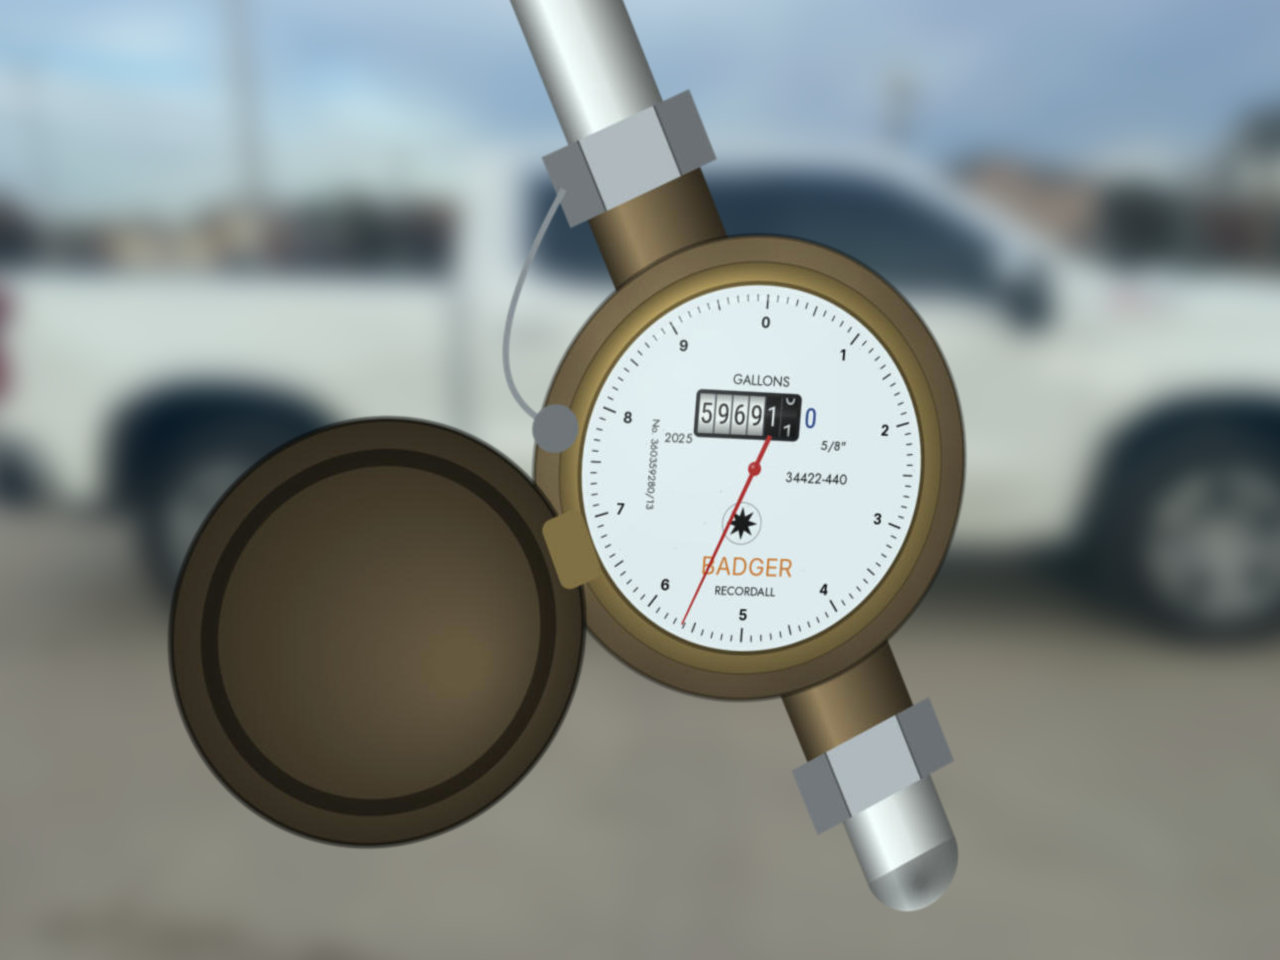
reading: {"value": 5969105.6, "unit": "gal"}
